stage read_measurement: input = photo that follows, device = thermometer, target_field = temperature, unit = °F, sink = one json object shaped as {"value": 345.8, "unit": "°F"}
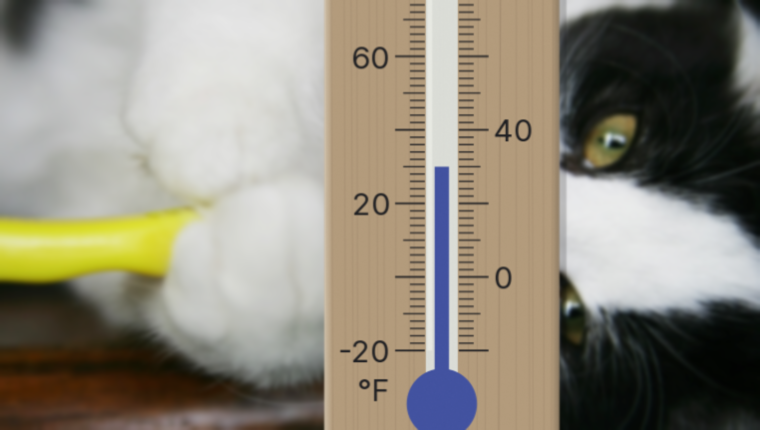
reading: {"value": 30, "unit": "°F"}
